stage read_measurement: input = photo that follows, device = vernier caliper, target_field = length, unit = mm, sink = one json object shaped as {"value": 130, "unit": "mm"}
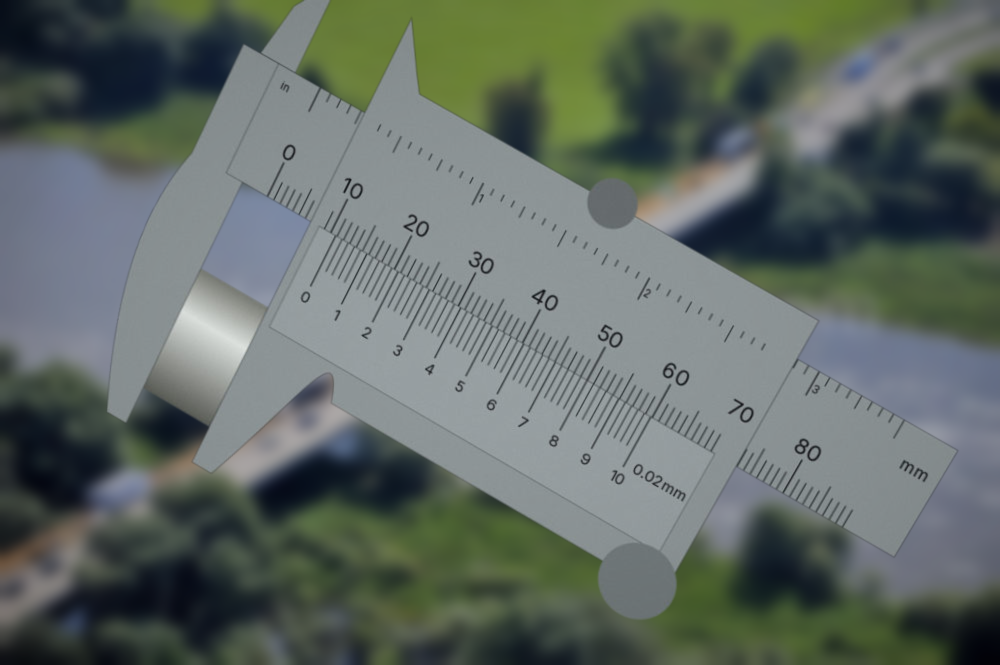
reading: {"value": 10.8, "unit": "mm"}
